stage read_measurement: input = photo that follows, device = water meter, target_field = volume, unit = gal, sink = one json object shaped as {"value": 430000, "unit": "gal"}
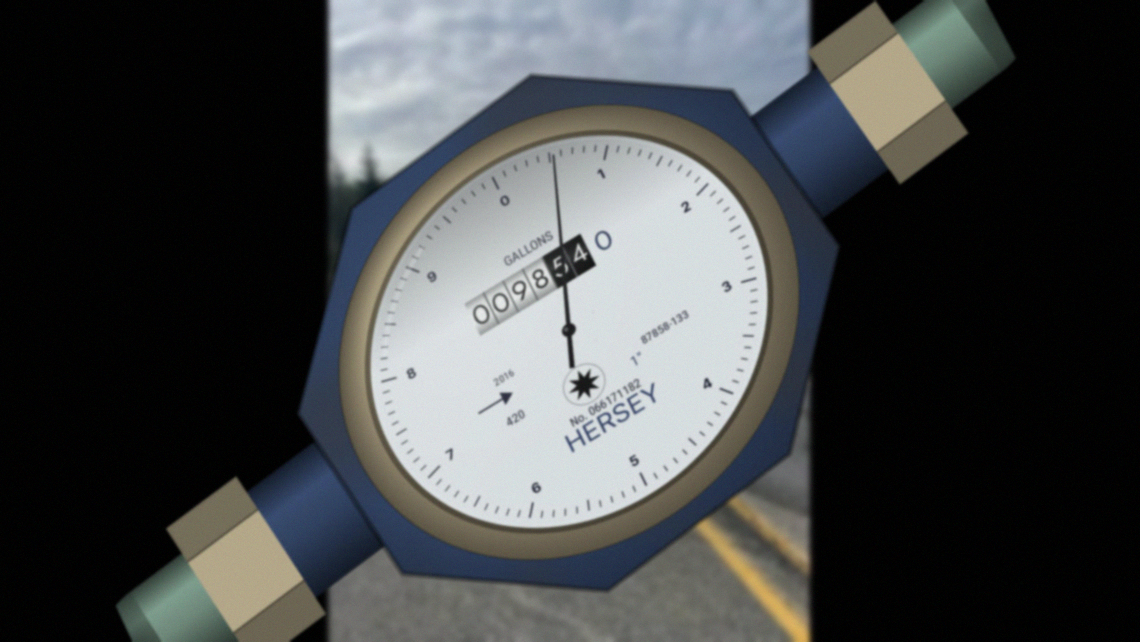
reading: {"value": 98540.5, "unit": "gal"}
